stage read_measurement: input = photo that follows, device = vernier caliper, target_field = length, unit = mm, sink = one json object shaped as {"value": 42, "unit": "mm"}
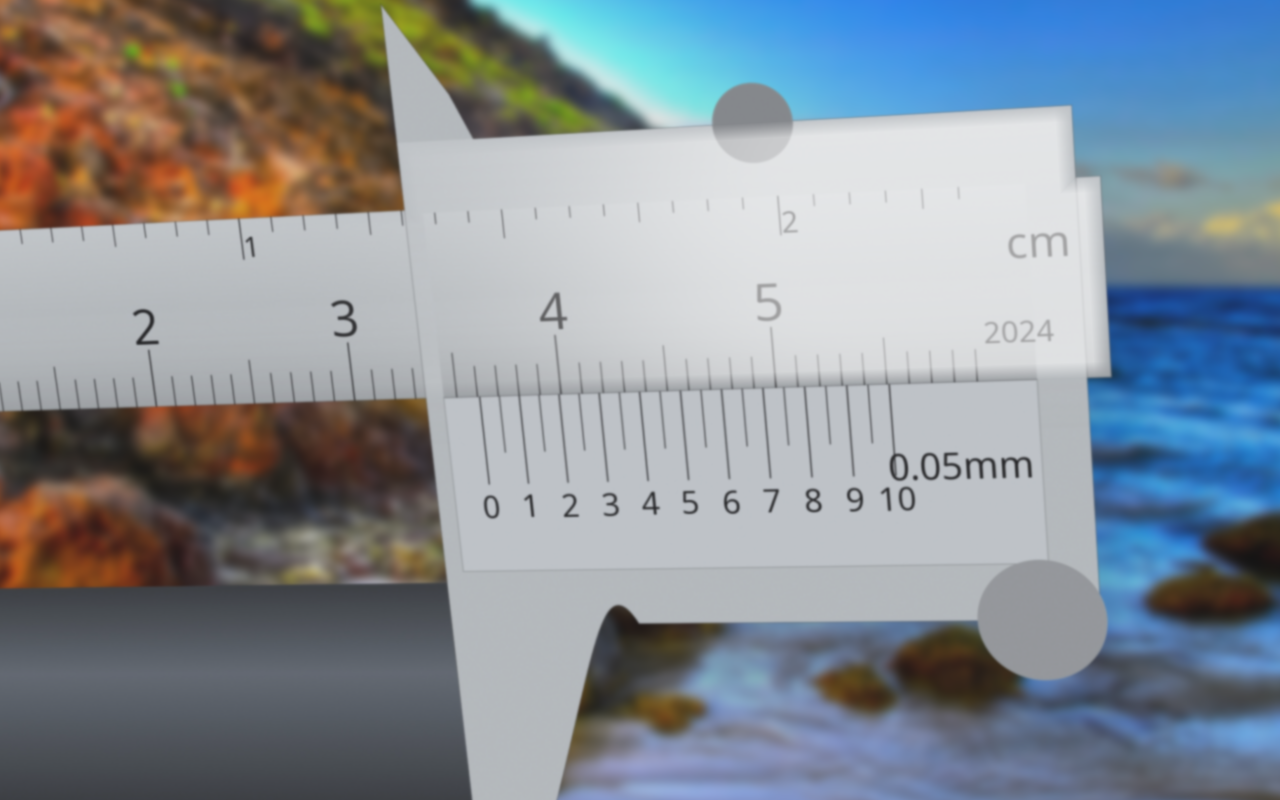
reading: {"value": 36.1, "unit": "mm"}
